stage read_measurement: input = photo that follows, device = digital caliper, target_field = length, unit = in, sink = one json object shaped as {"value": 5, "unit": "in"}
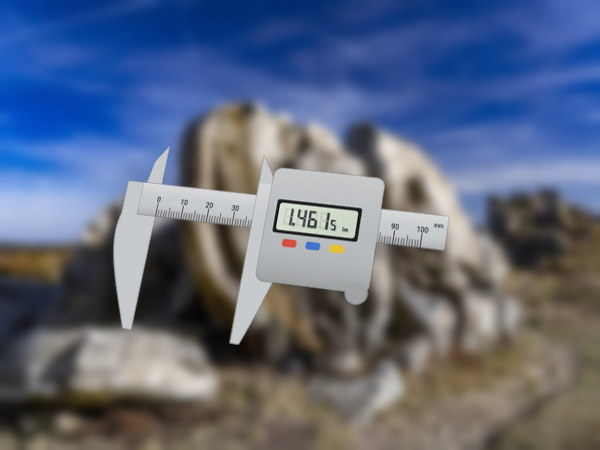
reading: {"value": 1.4615, "unit": "in"}
